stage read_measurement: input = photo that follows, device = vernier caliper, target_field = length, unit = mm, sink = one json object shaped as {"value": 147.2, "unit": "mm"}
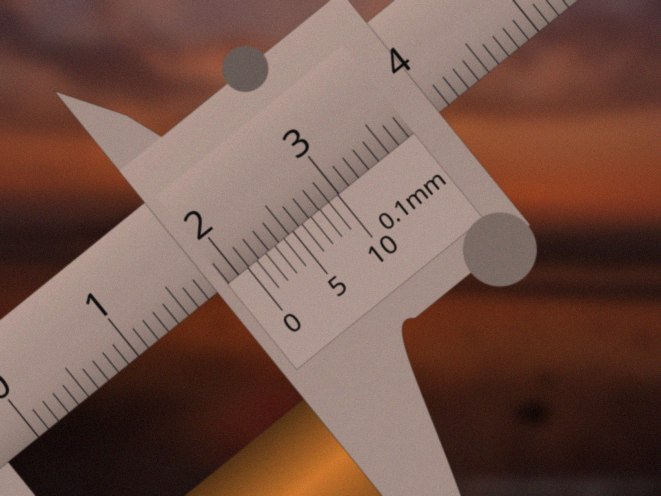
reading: {"value": 20.9, "unit": "mm"}
